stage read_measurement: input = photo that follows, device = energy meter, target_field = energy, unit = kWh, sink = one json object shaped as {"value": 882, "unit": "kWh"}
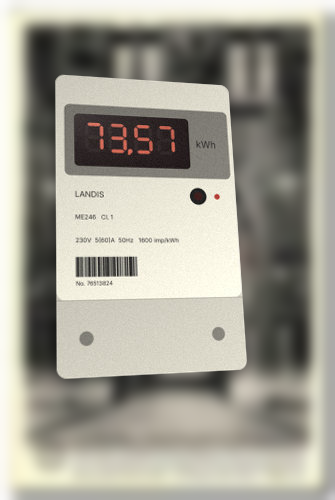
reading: {"value": 73.57, "unit": "kWh"}
